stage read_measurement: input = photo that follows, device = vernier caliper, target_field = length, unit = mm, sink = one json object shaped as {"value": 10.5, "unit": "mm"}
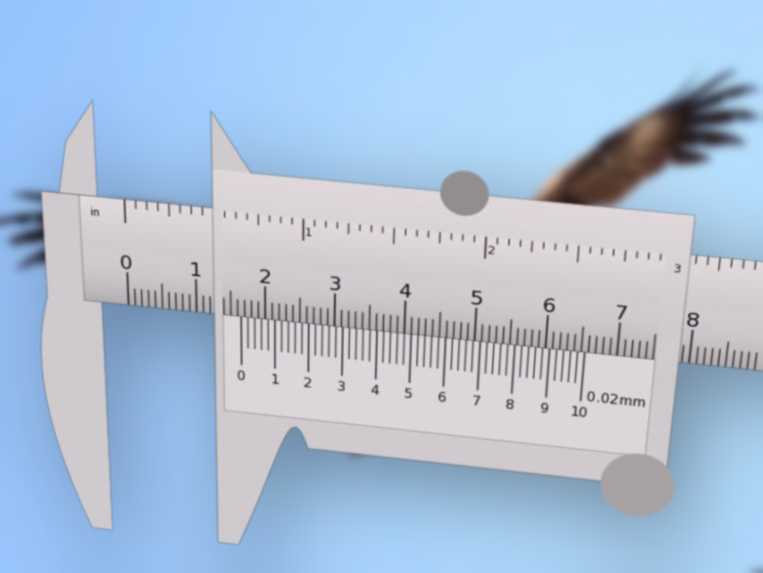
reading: {"value": 16.5, "unit": "mm"}
